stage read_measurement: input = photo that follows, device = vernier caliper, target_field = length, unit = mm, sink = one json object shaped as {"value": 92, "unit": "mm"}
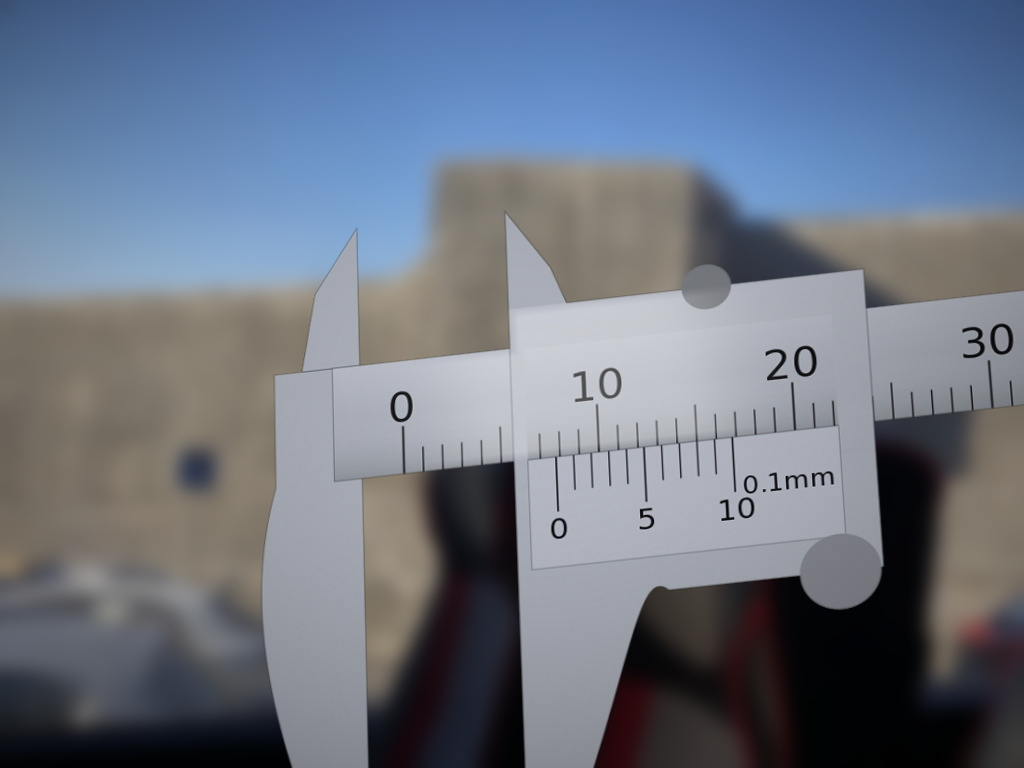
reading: {"value": 7.8, "unit": "mm"}
